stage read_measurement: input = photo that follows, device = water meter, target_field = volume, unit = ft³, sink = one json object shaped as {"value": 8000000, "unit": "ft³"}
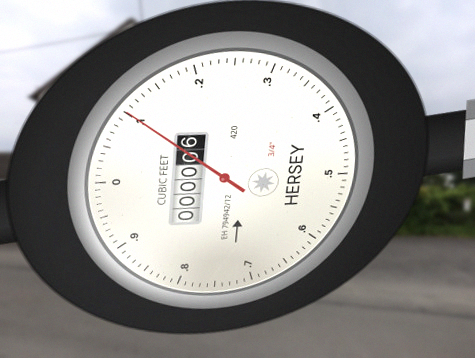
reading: {"value": 6.10, "unit": "ft³"}
